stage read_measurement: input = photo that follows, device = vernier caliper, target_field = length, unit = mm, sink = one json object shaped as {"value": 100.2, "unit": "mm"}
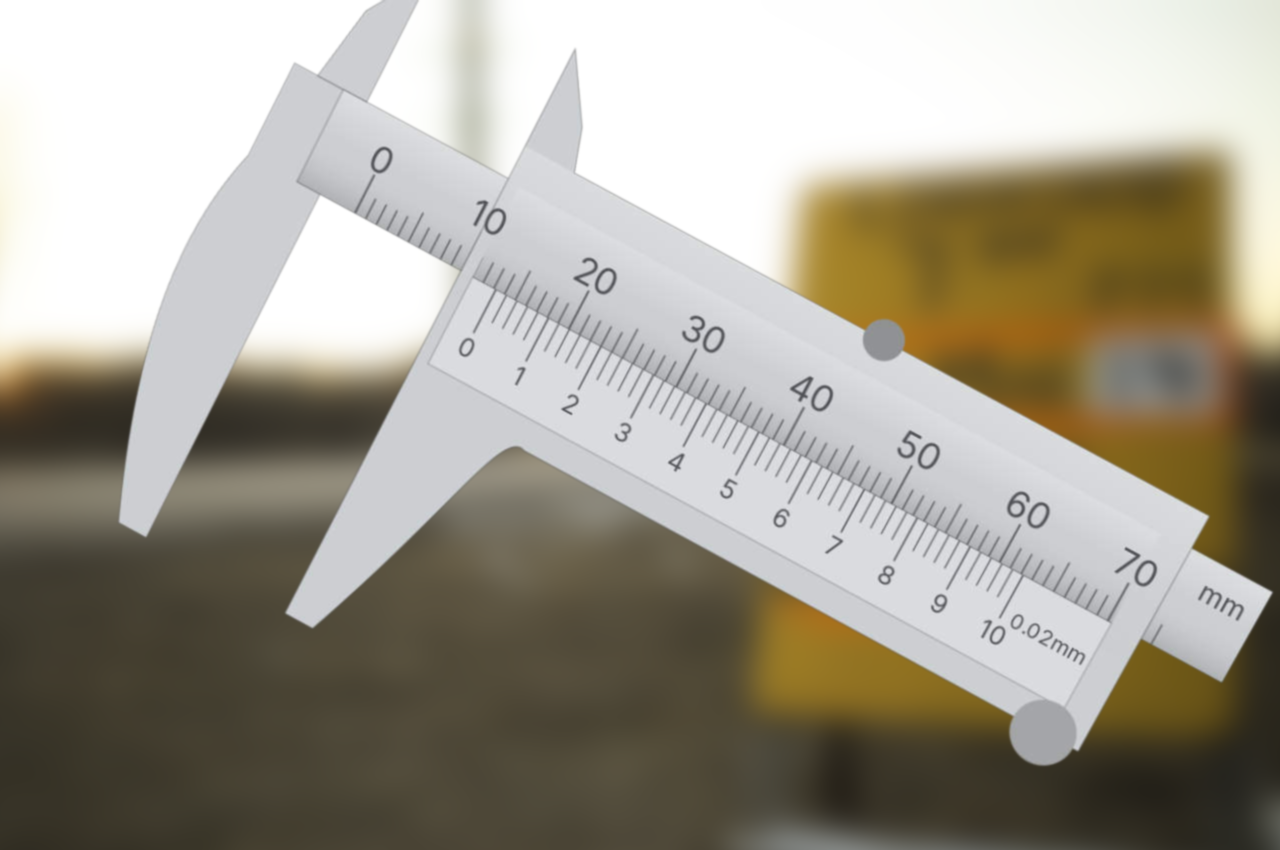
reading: {"value": 13.2, "unit": "mm"}
